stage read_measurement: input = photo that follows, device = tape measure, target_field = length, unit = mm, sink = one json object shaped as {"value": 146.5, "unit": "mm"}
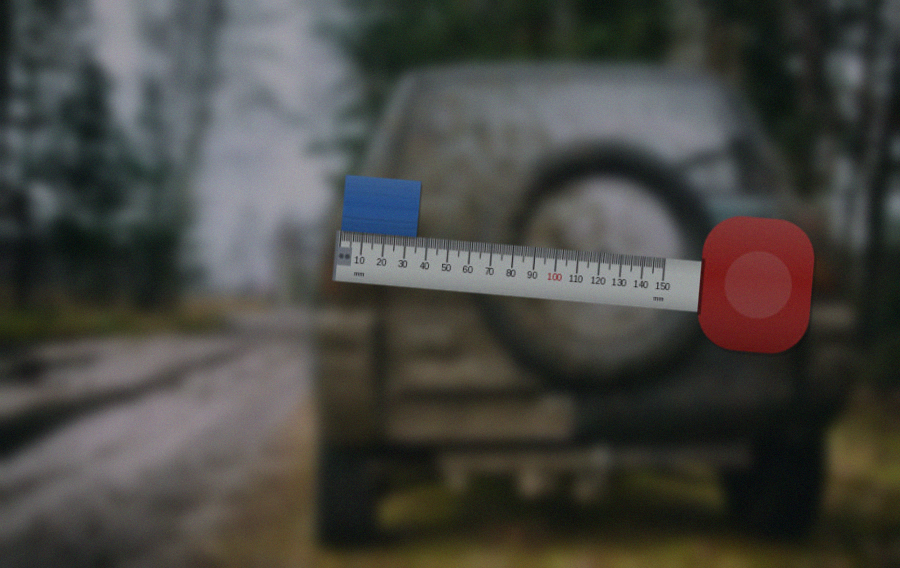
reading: {"value": 35, "unit": "mm"}
